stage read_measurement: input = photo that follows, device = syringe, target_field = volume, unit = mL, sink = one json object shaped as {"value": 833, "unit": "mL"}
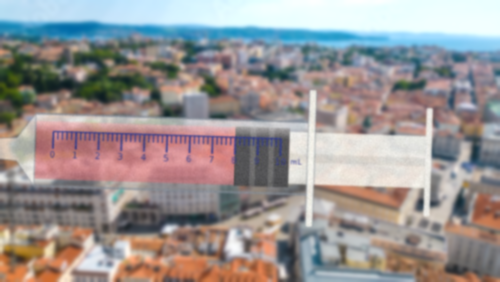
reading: {"value": 8, "unit": "mL"}
